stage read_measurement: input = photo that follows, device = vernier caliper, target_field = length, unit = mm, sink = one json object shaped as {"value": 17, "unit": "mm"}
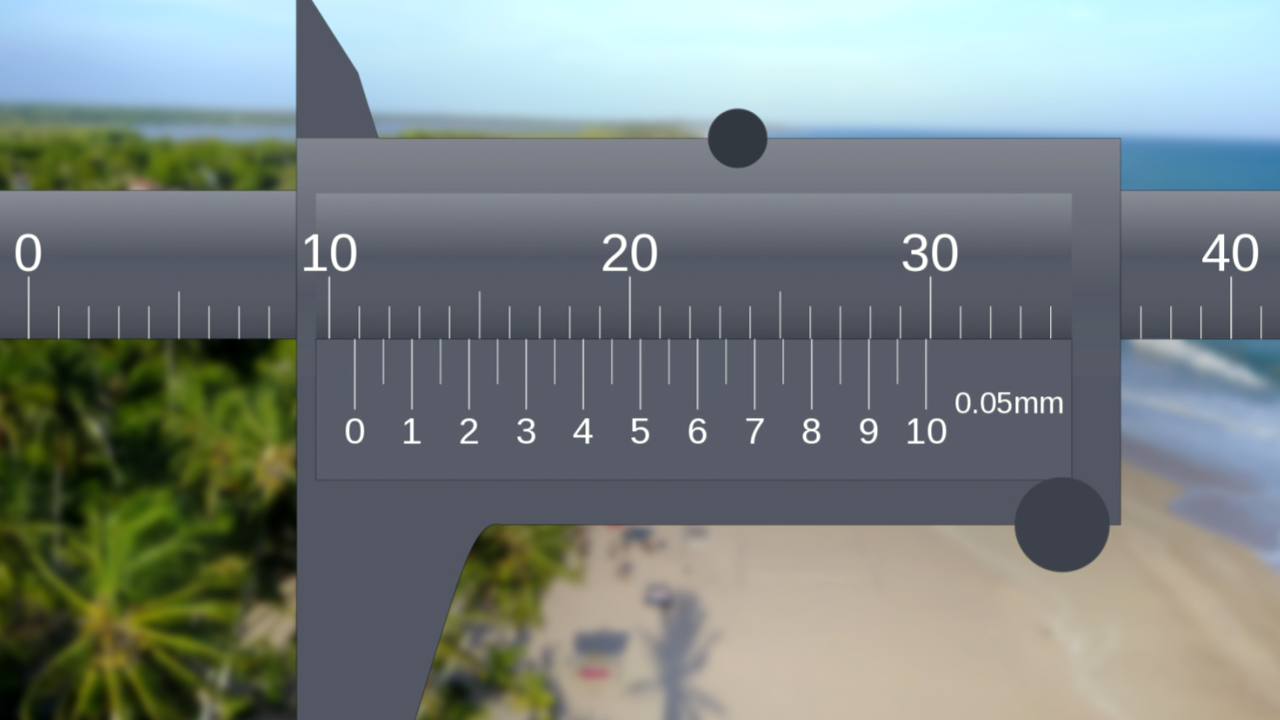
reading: {"value": 10.85, "unit": "mm"}
